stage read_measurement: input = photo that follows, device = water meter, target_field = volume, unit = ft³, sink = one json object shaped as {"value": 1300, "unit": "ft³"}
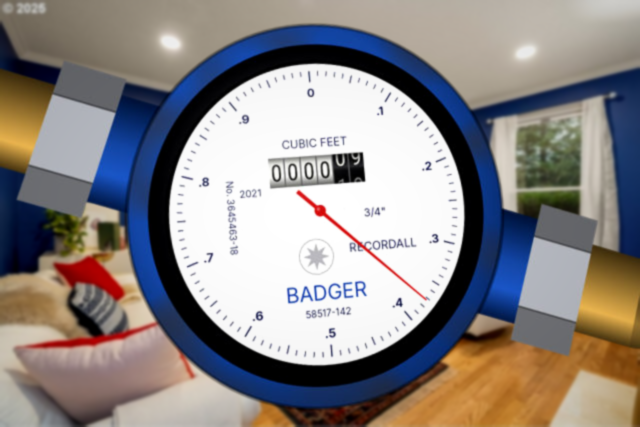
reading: {"value": 9.37, "unit": "ft³"}
